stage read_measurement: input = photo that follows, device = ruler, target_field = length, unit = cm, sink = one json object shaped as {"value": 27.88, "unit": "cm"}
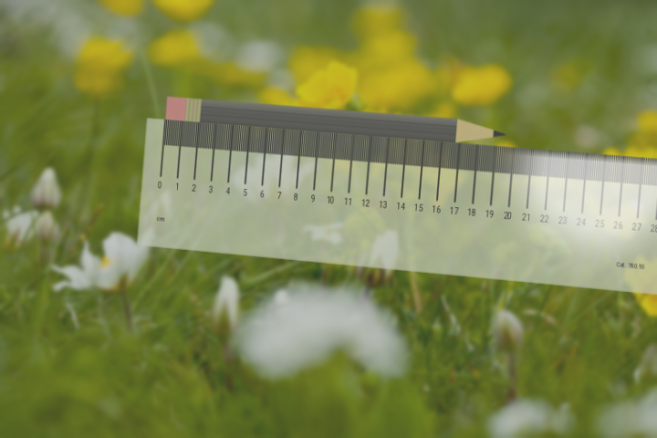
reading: {"value": 19.5, "unit": "cm"}
